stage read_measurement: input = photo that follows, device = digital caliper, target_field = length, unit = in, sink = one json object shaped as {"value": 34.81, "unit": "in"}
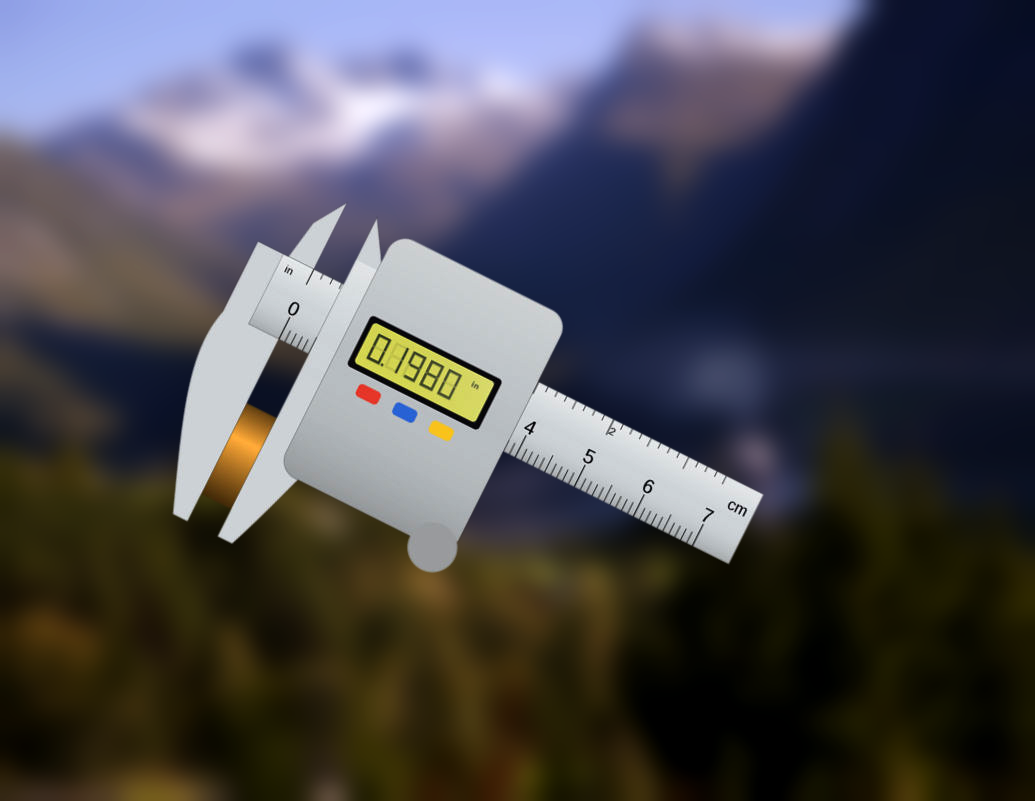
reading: {"value": 0.1980, "unit": "in"}
